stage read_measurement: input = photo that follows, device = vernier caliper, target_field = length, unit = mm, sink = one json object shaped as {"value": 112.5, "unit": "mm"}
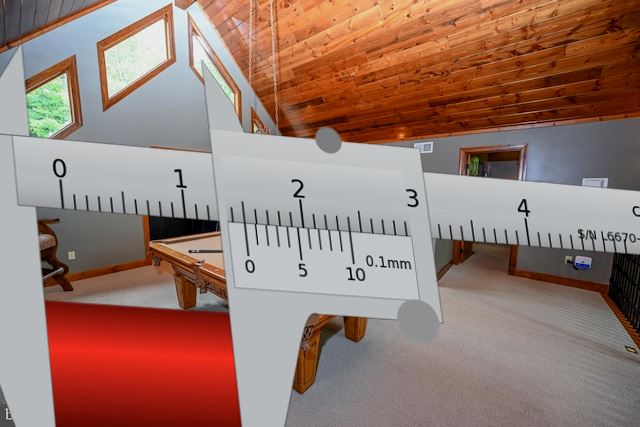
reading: {"value": 15.0, "unit": "mm"}
